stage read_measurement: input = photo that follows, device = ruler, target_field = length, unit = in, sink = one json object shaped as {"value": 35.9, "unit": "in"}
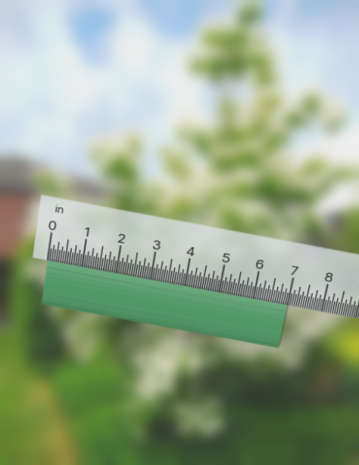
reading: {"value": 7, "unit": "in"}
